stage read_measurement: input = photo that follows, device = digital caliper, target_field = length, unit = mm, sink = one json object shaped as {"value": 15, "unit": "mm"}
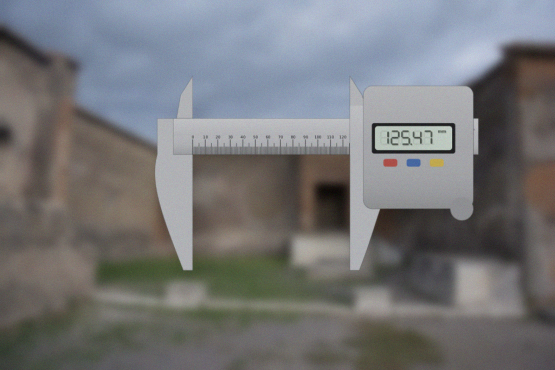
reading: {"value": 125.47, "unit": "mm"}
